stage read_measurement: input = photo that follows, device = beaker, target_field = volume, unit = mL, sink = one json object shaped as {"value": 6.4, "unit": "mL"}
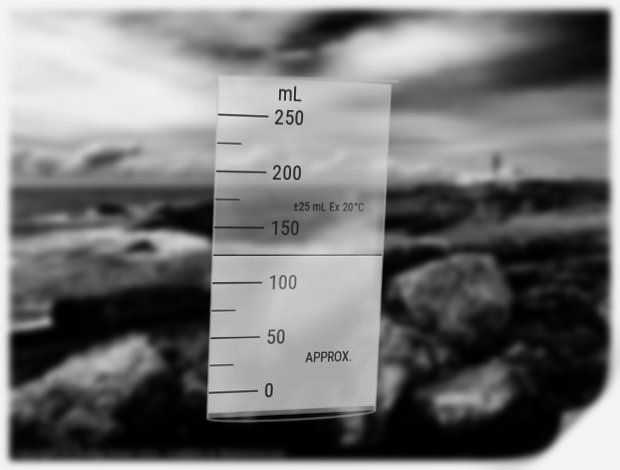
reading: {"value": 125, "unit": "mL"}
